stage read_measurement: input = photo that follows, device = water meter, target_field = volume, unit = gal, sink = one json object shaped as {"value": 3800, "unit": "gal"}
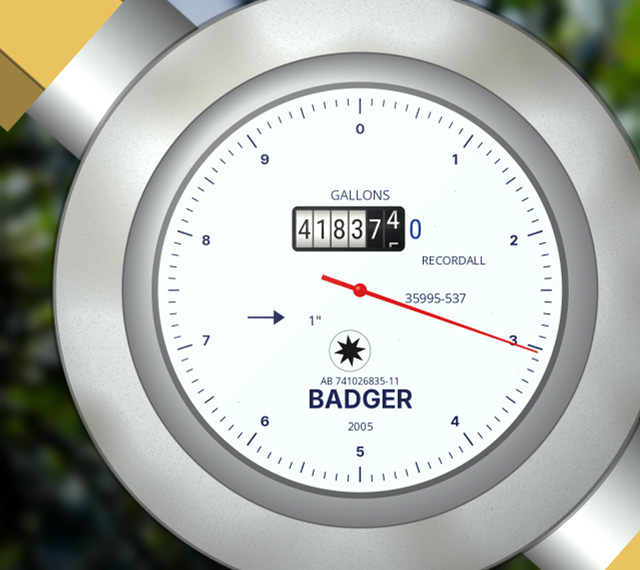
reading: {"value": 4183743.0, "unit": "gal"}
